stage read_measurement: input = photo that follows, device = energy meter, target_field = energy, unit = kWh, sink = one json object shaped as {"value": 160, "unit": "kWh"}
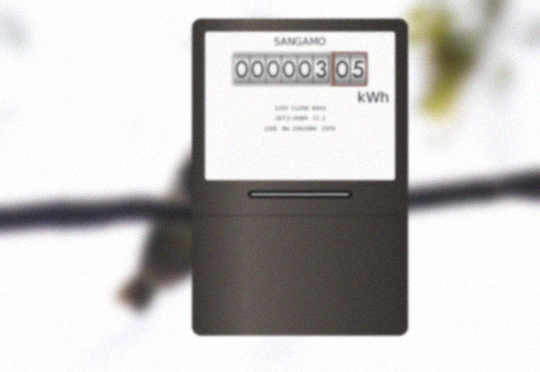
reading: {"value": 3.05, "unit": "kWh"}
